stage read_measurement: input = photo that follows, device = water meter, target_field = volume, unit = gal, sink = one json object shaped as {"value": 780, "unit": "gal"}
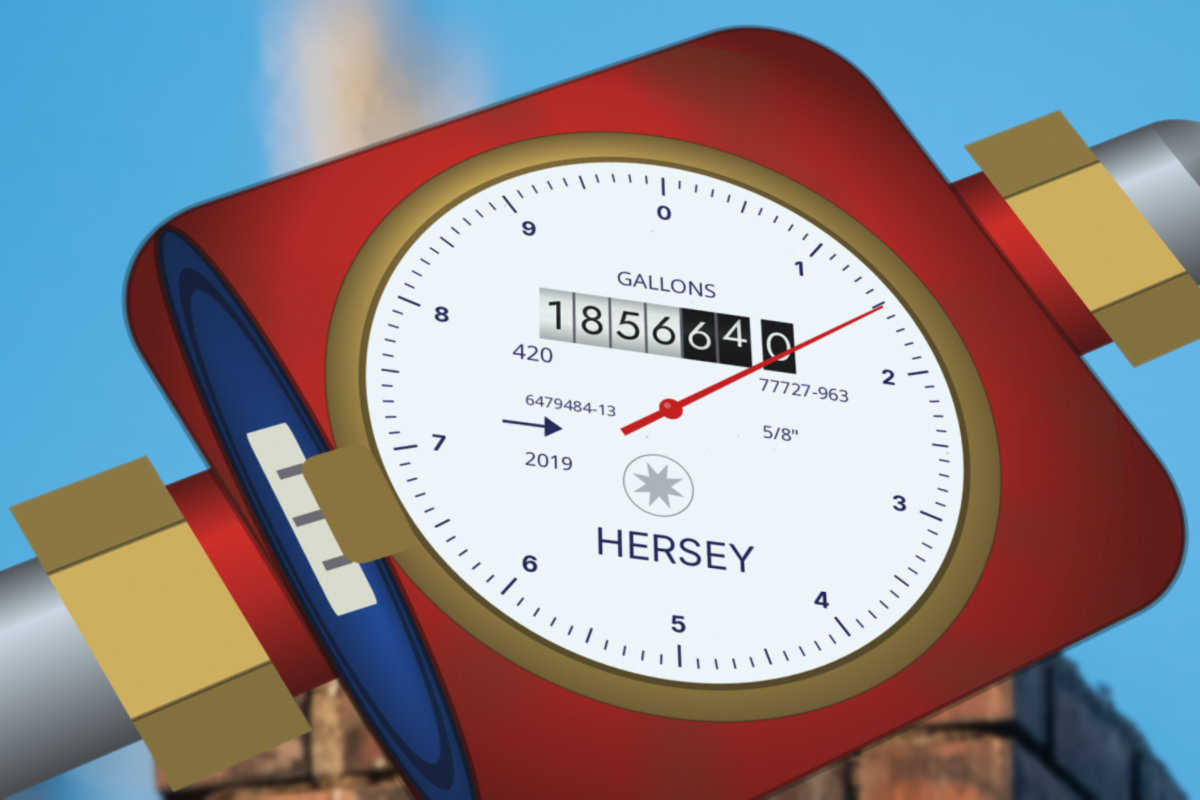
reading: {"value": 1856641.5, "unit": "gal"}
